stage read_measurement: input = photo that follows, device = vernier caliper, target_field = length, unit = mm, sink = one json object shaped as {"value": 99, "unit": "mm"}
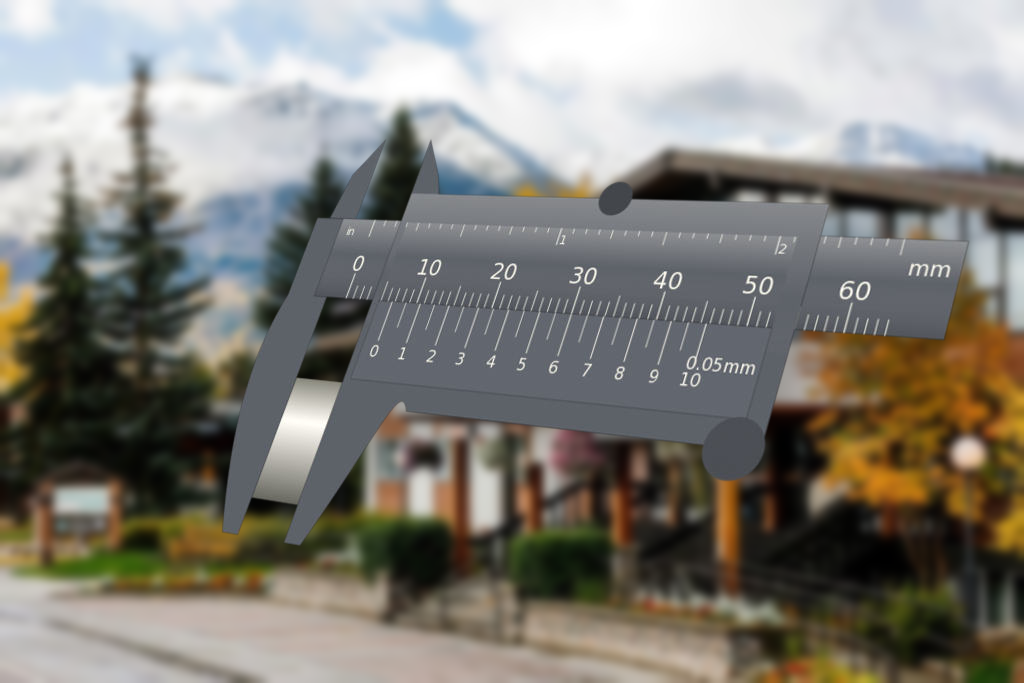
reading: {"value": 6.6, "unit": "mm"}
